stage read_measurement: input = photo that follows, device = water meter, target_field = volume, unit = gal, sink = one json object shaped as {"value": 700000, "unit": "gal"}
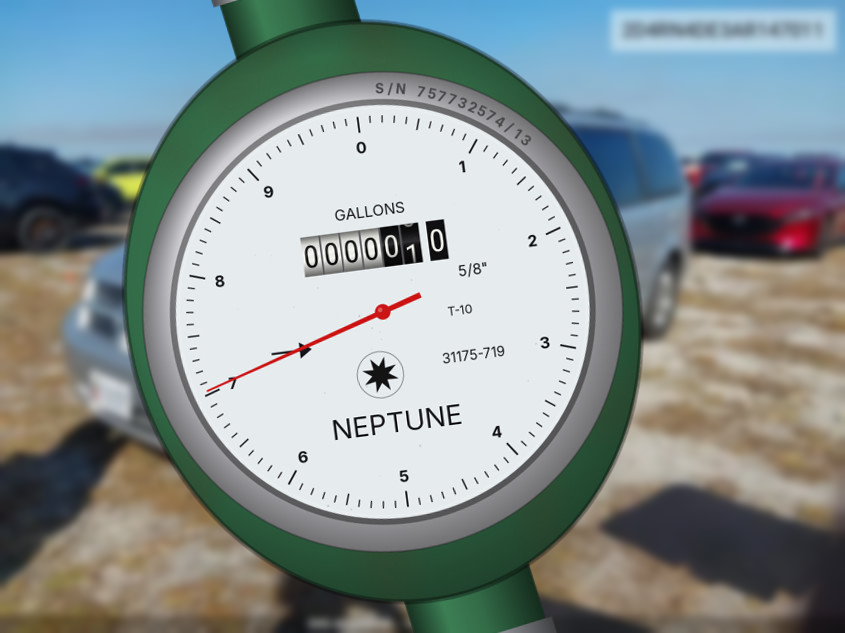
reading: {"value": 7.0, "unit": "gal"}
